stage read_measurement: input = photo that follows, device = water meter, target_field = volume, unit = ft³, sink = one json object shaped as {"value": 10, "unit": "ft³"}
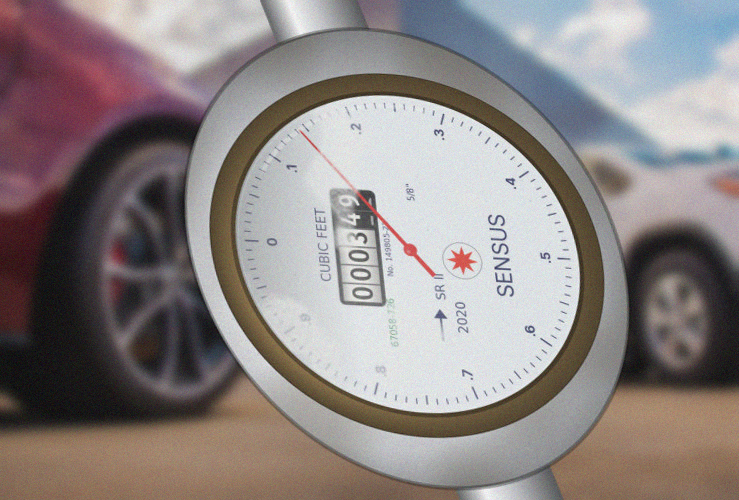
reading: {"value": 349.14, "unit": "ft³"}
